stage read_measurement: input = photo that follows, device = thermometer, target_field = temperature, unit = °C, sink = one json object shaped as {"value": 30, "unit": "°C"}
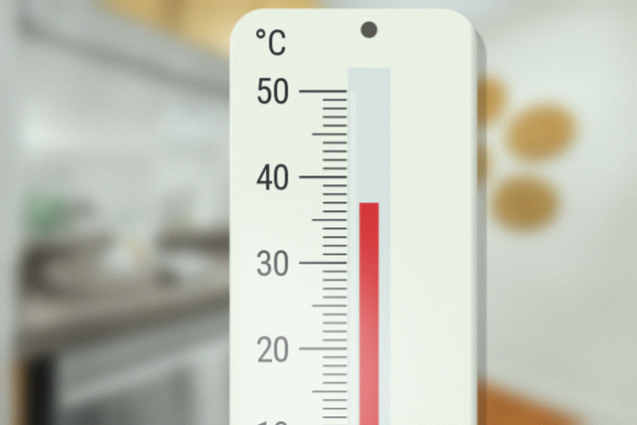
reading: {"value": 37, "unit": "°C"}
